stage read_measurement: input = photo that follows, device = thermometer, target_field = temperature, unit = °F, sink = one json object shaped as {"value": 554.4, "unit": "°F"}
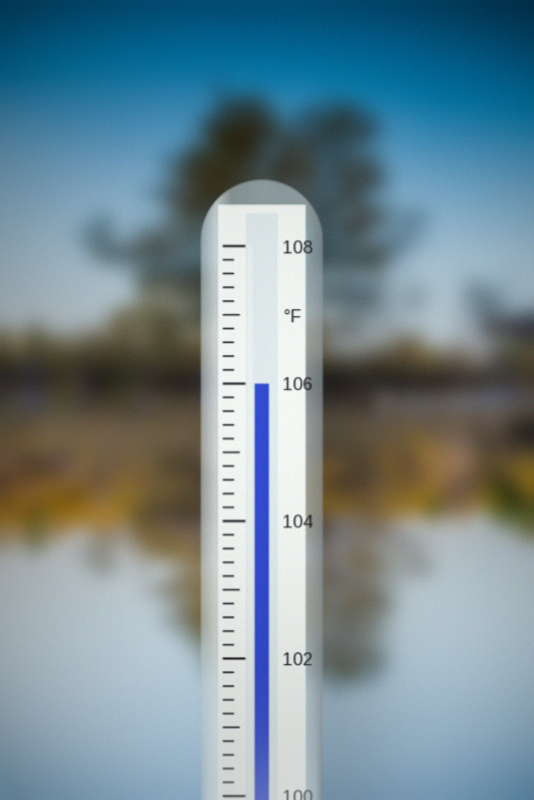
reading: {"value": 106, "unit": "°F"}
